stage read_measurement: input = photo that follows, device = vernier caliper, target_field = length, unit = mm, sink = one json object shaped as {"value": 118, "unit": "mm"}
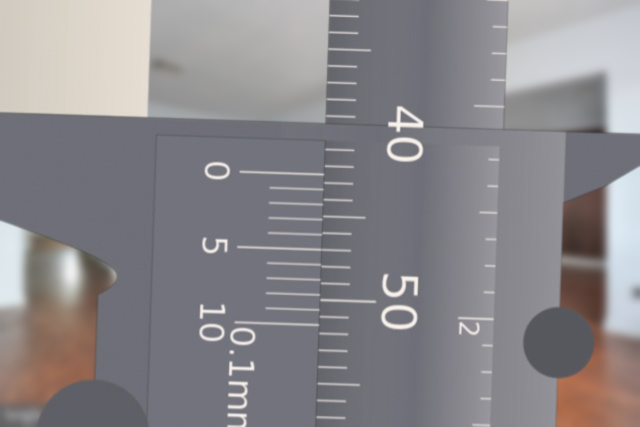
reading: {"value": 42.5, "unit": "mm"}
